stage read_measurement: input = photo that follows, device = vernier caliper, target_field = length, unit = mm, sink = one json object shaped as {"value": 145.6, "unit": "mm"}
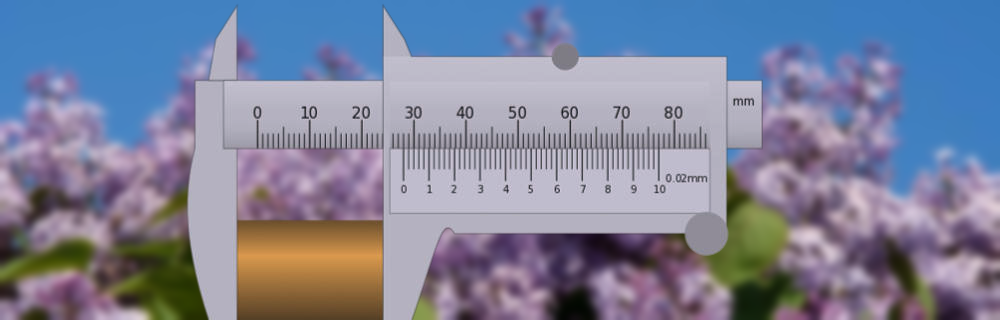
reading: {"value": 28.0, "unit": "mm"}
